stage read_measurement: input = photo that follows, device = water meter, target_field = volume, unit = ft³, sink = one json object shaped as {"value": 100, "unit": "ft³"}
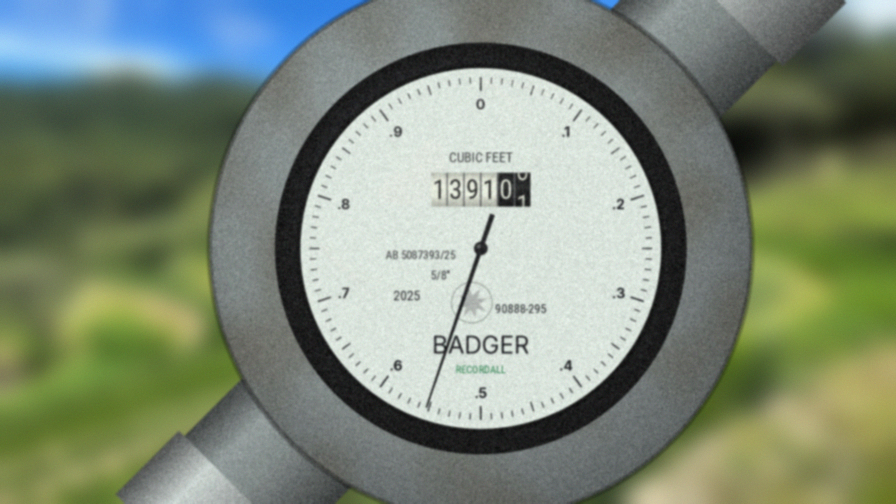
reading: {"value": 139100.55, "unit": "ft³"}
